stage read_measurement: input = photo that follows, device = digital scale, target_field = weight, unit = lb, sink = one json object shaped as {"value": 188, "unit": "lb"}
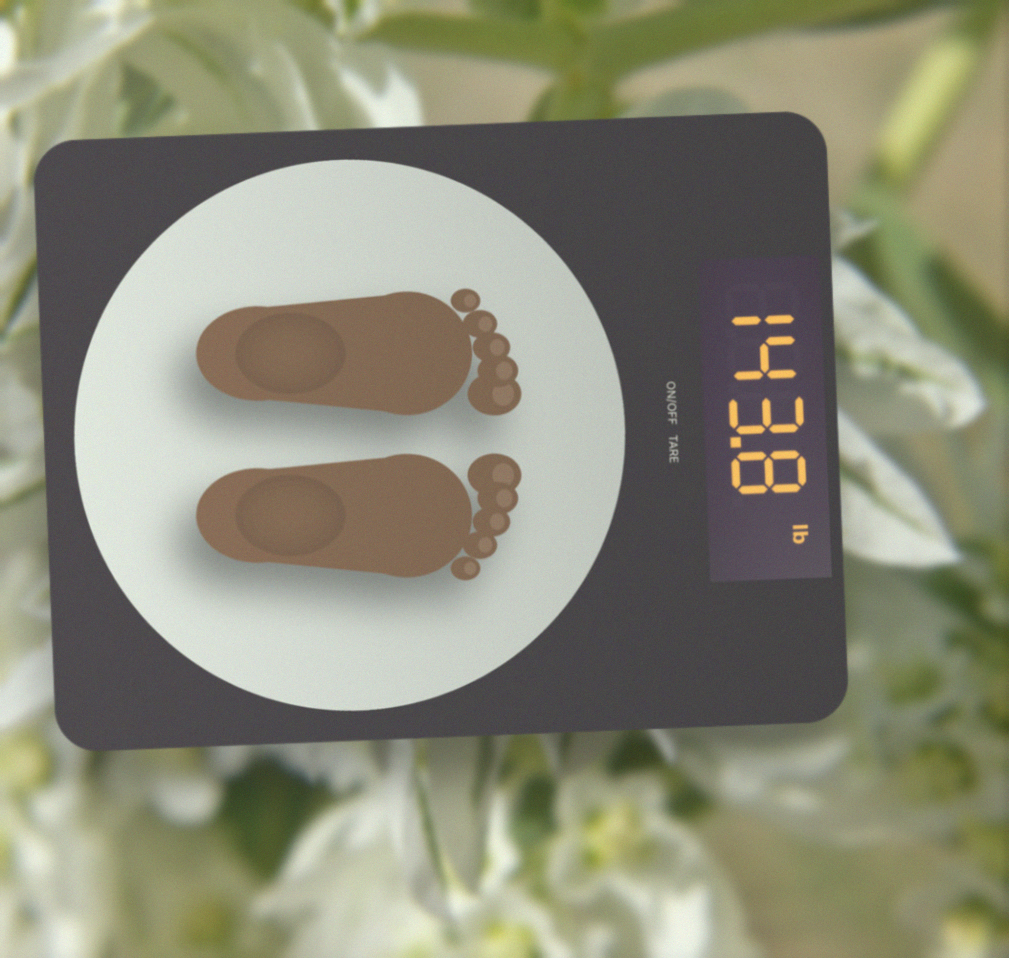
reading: {"value": 143.8, "unit": "lb"}
